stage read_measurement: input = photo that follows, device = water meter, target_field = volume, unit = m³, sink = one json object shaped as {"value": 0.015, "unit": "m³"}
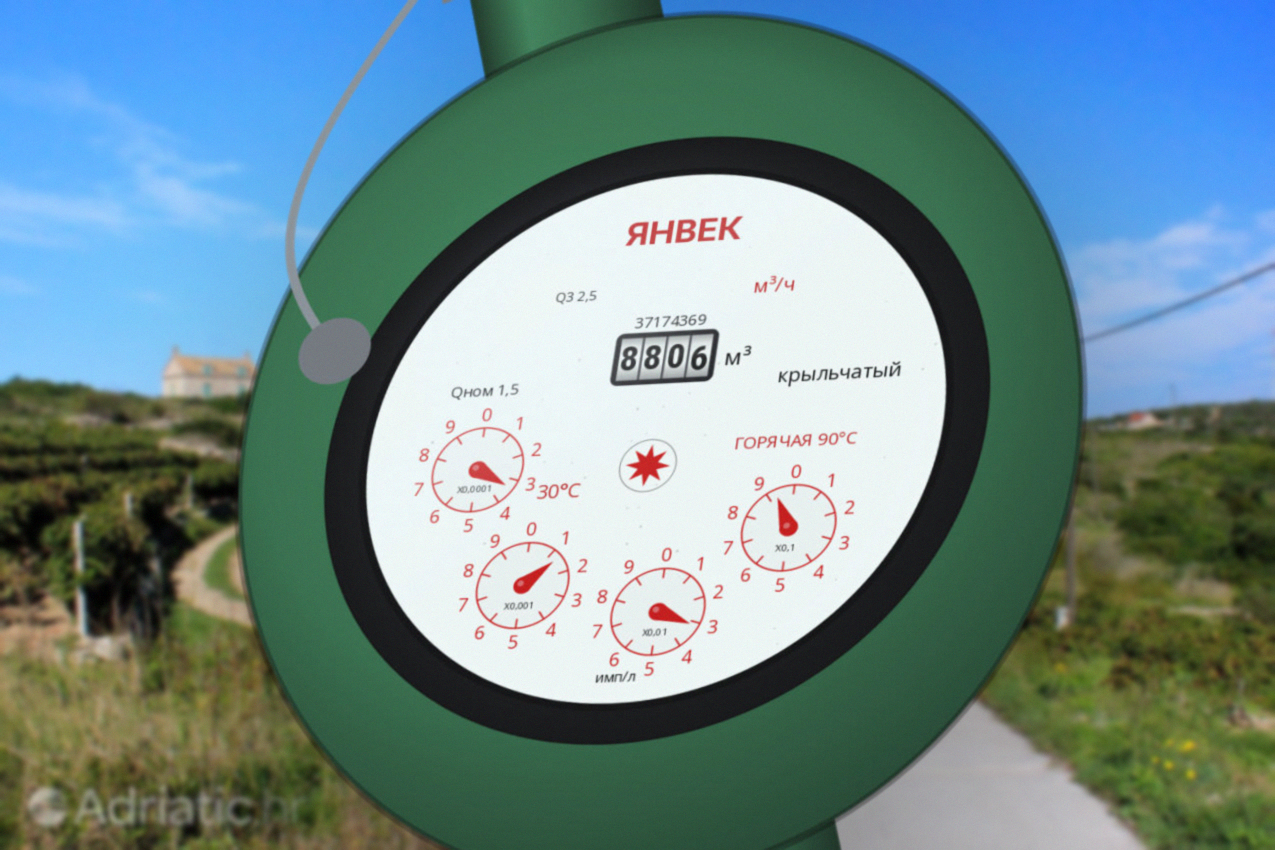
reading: {"value": 8805.9313, "unit": "m³"}
